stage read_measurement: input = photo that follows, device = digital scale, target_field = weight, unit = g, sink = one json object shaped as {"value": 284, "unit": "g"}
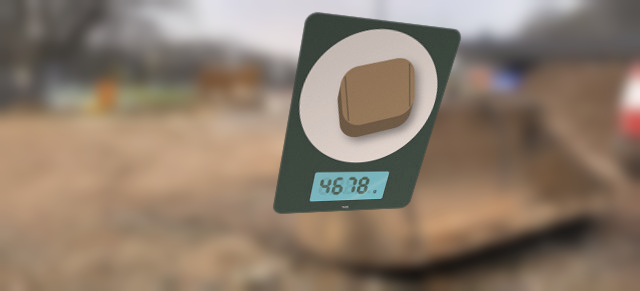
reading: {"value": 4678, "unit": "g"}
